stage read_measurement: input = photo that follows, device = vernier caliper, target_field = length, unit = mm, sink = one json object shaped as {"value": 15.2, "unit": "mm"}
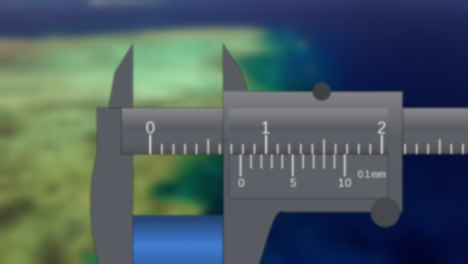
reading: {"value": 7.8, "unit": "mm"}
